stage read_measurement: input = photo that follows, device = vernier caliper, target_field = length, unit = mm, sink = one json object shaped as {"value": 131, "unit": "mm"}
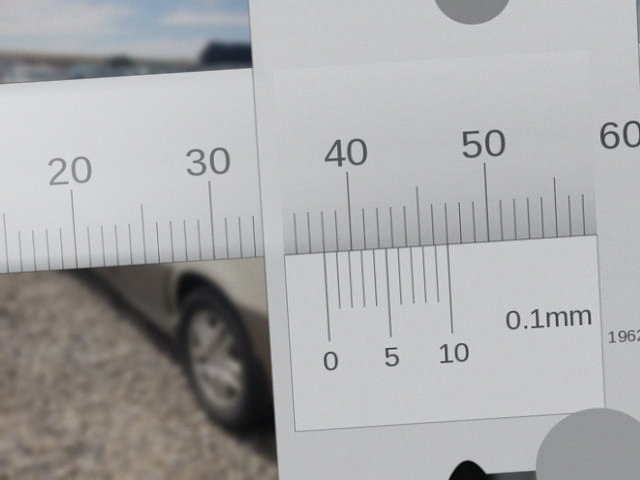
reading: {"value": 38.0, "unit": "mm"}
